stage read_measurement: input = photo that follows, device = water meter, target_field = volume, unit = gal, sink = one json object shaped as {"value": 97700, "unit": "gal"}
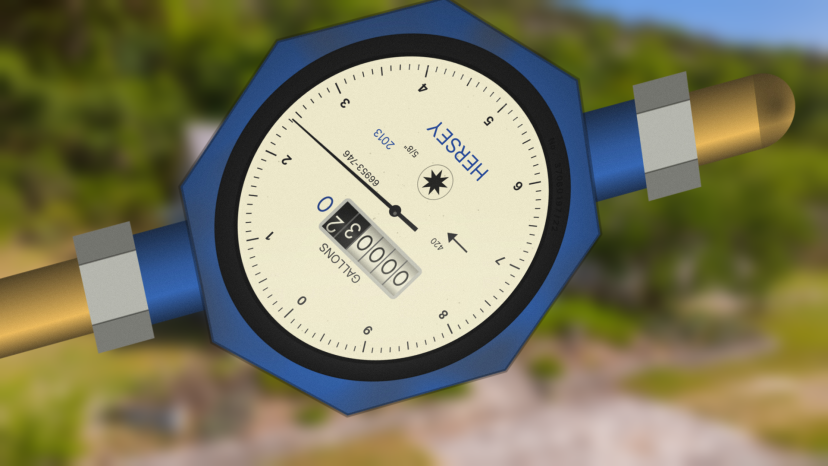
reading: {"value": 322.4, "unit": "gal"}
